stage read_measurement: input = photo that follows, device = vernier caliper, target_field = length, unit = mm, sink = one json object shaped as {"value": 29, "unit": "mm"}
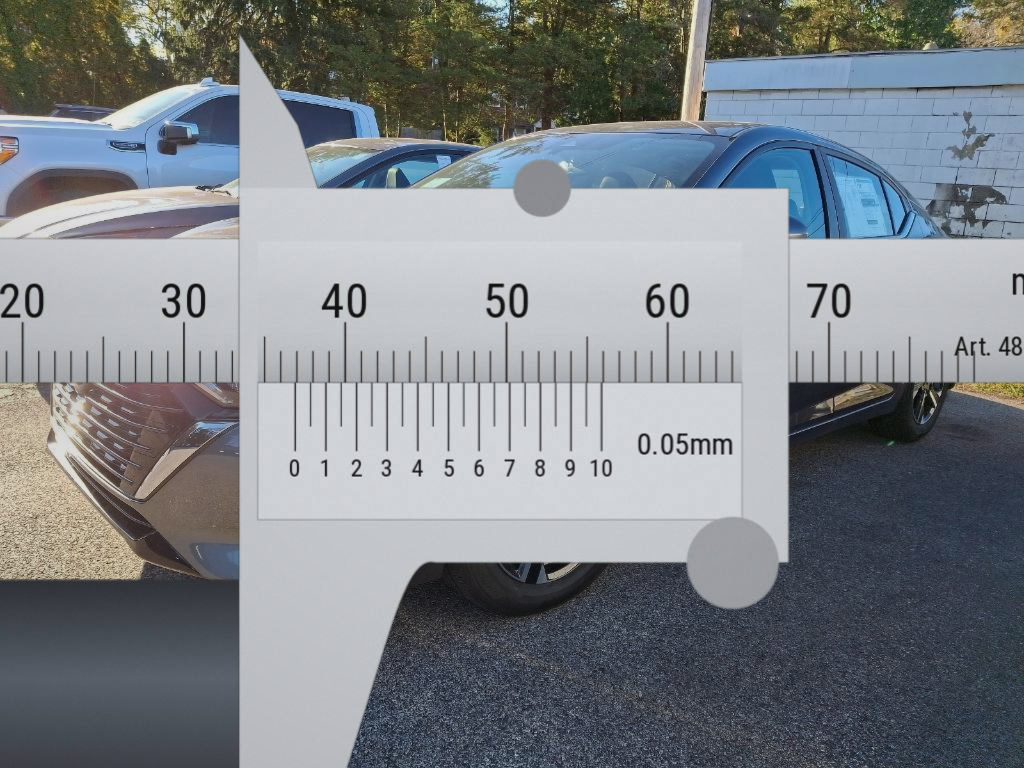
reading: {"value": 36.9, "unit": "mm"}
